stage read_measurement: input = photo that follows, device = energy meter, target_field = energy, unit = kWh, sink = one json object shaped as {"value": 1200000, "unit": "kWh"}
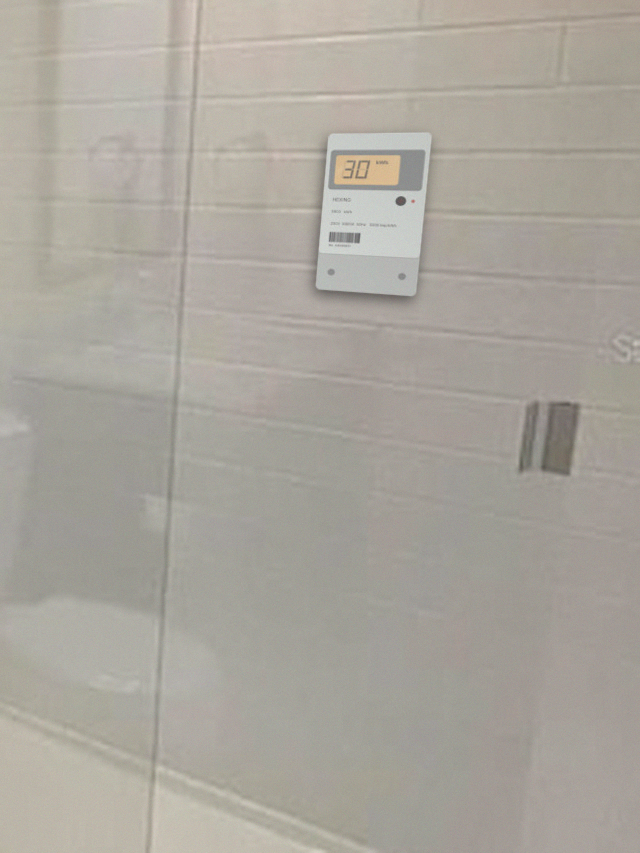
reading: {"value": 30, "unit": "kWh"}
